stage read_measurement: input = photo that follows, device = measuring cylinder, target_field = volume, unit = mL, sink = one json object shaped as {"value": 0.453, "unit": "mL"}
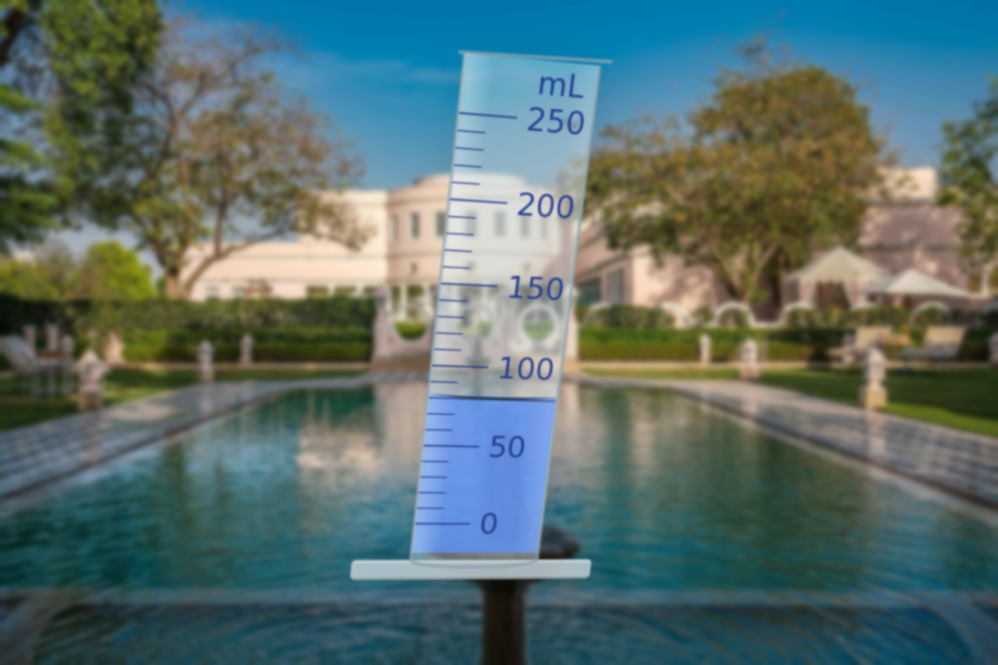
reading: {"value": 80, "unit": "mL"}
